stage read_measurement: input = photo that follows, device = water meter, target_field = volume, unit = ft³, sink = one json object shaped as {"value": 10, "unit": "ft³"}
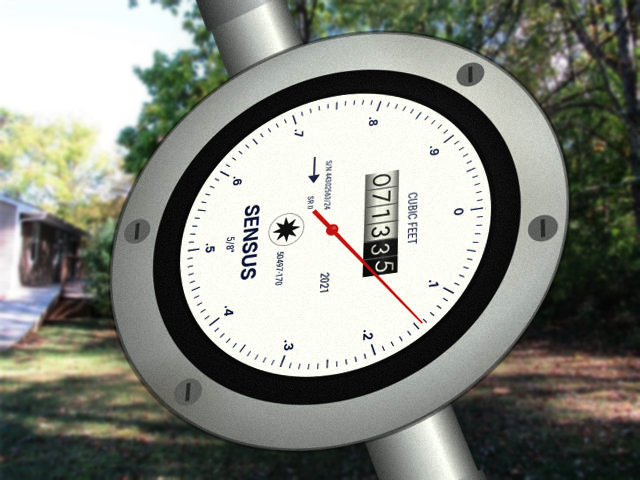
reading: {"value": 71335.14, "unit": "ft³"}
